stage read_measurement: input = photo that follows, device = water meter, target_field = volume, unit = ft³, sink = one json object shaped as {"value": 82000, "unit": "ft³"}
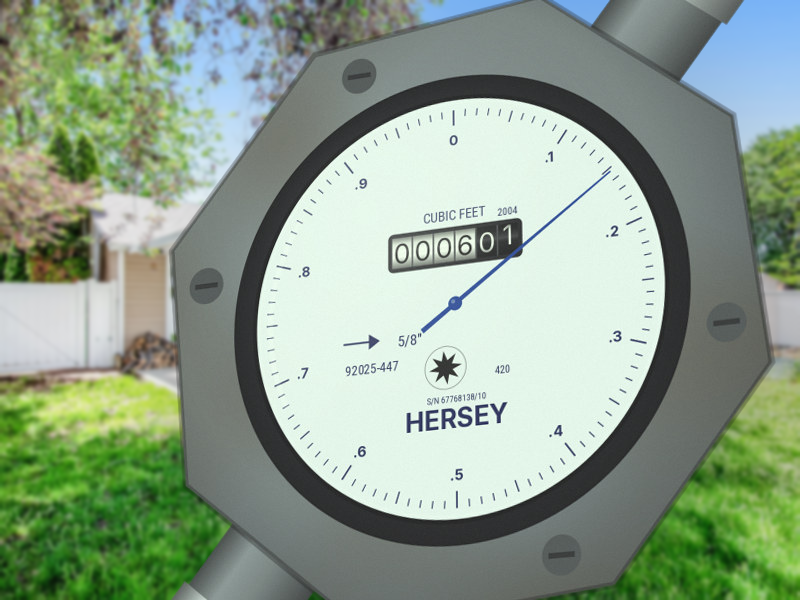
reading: {"value": 601.15, "unit": "ft³"}
